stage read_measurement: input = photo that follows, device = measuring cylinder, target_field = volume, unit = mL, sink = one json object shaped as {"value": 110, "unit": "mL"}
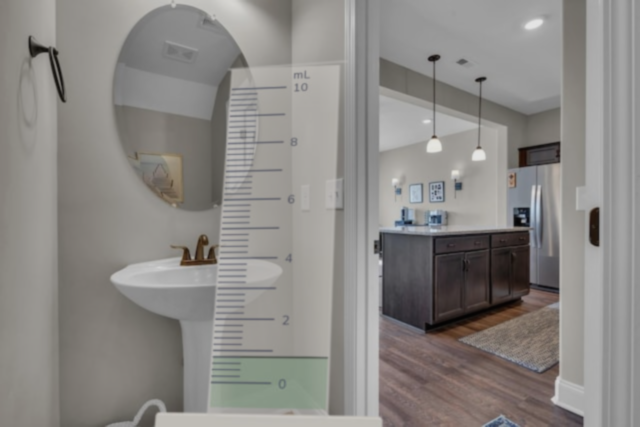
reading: {"value": 0.8, "unit": "mL"}
